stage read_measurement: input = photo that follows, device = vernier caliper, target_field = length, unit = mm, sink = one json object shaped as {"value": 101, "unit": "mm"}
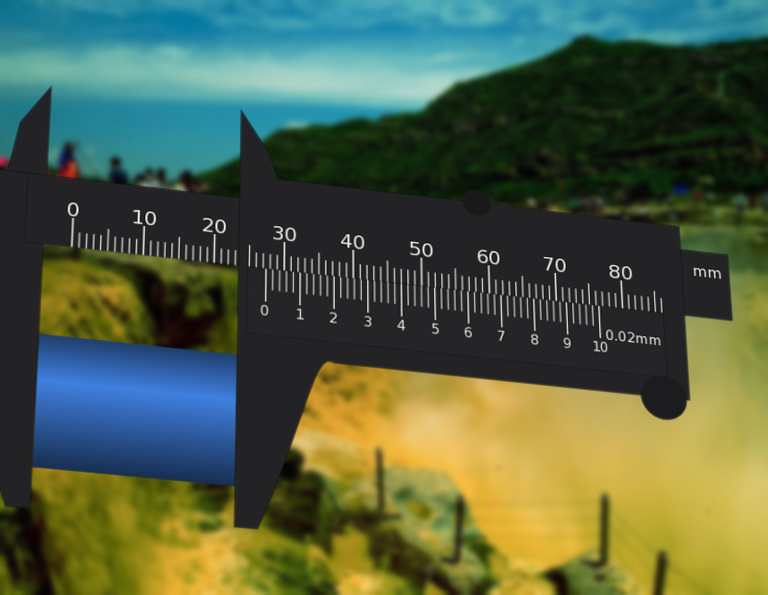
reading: {"value": 27.4, "unit": "mm"}
